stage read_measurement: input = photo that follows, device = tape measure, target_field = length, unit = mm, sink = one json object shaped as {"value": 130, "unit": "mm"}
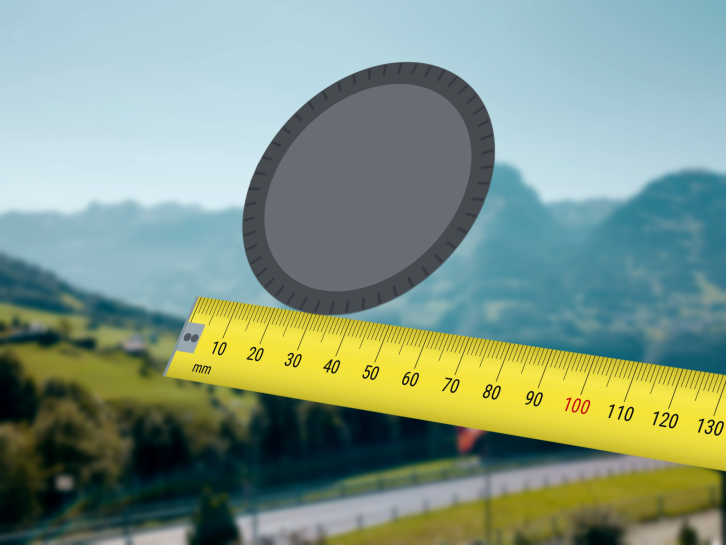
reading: {"value": 61, "unit": "mm"}
